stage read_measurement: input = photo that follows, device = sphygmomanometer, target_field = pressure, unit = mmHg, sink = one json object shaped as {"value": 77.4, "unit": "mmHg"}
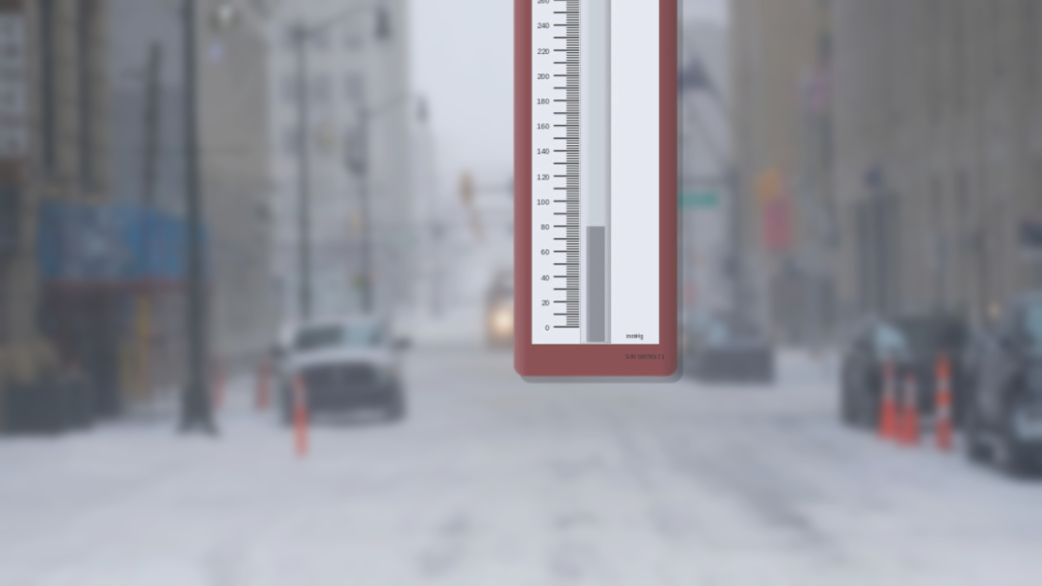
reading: {"value": 80, "unit": "mmHg"}
